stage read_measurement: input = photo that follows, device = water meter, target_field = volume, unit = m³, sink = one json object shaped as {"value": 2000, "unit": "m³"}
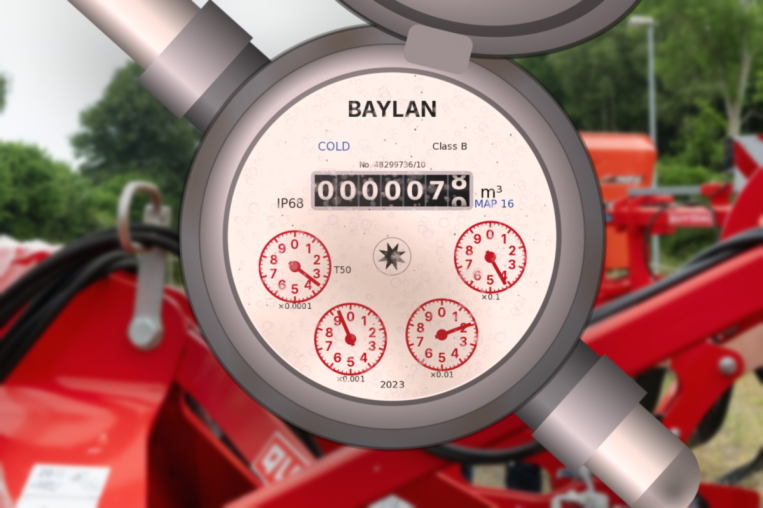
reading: {"value": 78.4193, "unit": "m³"}
